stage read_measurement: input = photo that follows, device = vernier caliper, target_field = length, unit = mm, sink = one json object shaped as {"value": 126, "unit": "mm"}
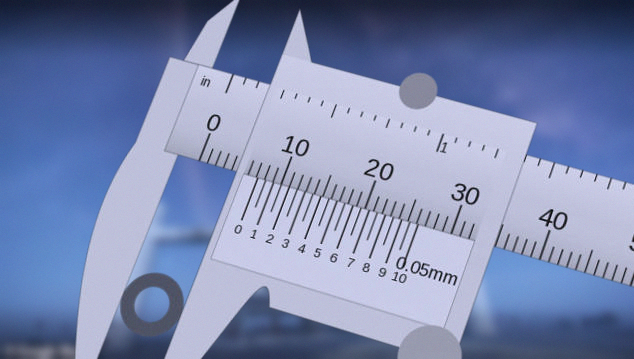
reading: {"value": 7.2, "unit": "mm"}
